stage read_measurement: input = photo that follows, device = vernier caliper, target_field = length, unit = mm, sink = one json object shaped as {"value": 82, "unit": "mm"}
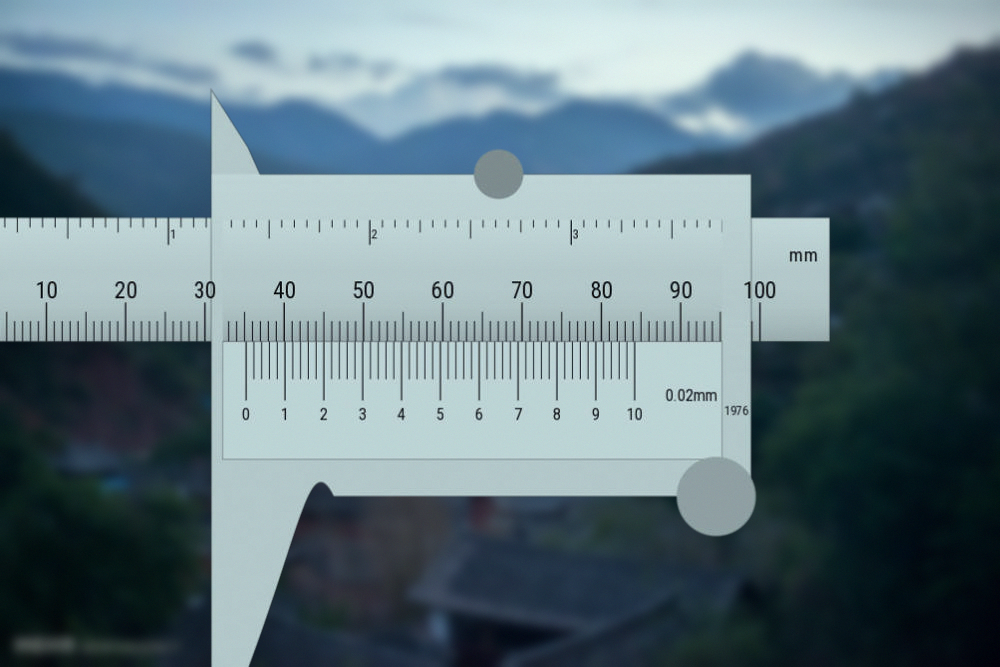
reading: {"value": 35.2, "unit": "mm"}
